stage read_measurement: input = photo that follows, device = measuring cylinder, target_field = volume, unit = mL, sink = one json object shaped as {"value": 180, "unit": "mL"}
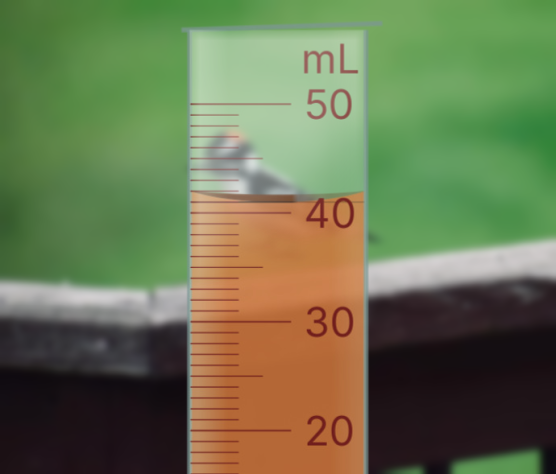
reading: {"value": 41, "unit": "mL"}
